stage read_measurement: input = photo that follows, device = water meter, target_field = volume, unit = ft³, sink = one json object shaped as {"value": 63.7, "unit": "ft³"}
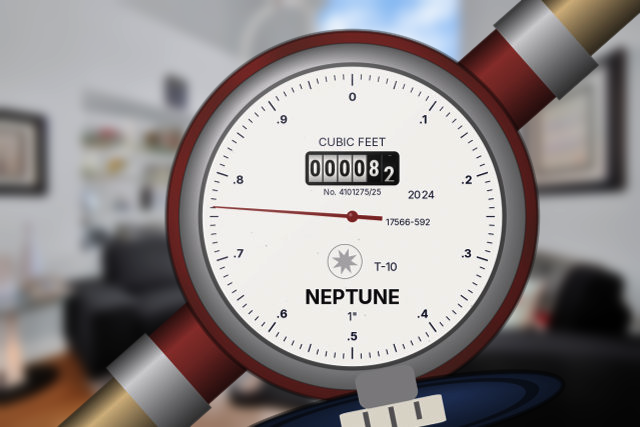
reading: {"value": 81.76, "unit": "ft³"}
